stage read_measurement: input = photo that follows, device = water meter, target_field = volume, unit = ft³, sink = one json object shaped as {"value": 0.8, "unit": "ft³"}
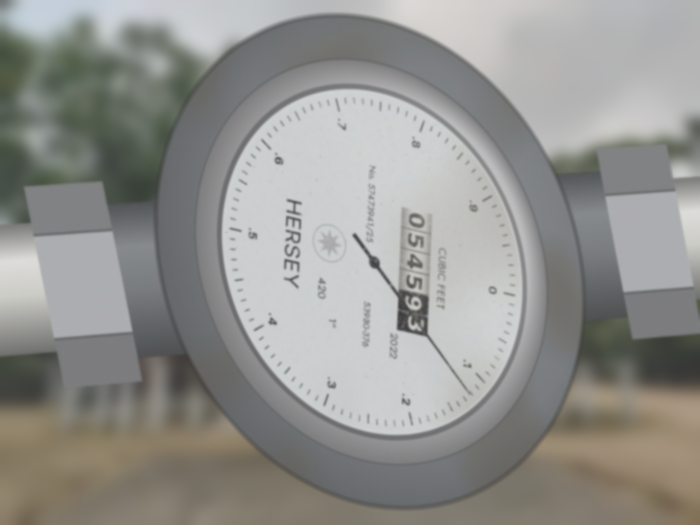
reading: {"value": 54593.12, "unit": "ft³"}
